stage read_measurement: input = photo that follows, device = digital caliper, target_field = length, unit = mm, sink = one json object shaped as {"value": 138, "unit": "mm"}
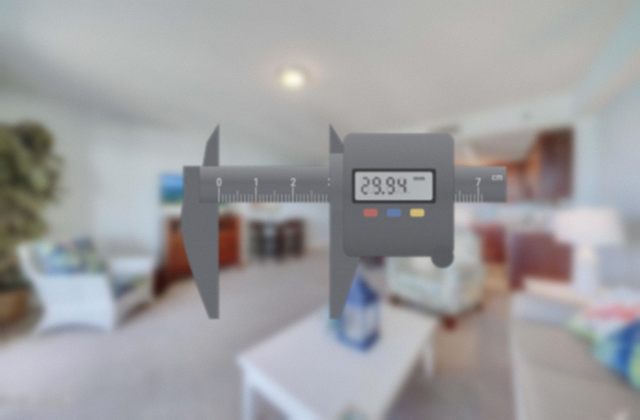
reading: {"value": 29.94, "unit": "mm"}
